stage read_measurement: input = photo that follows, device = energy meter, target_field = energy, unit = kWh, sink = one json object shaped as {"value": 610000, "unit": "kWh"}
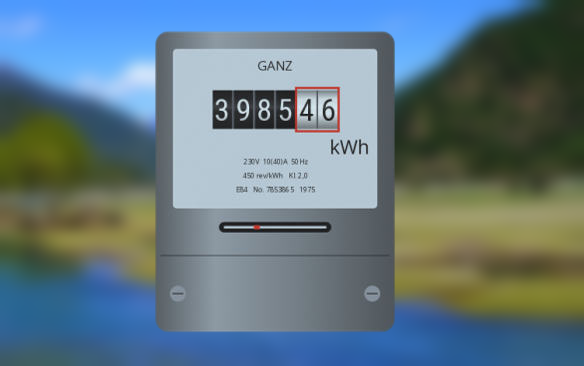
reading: {"value": 3985.46, "unit": "kWh"}
